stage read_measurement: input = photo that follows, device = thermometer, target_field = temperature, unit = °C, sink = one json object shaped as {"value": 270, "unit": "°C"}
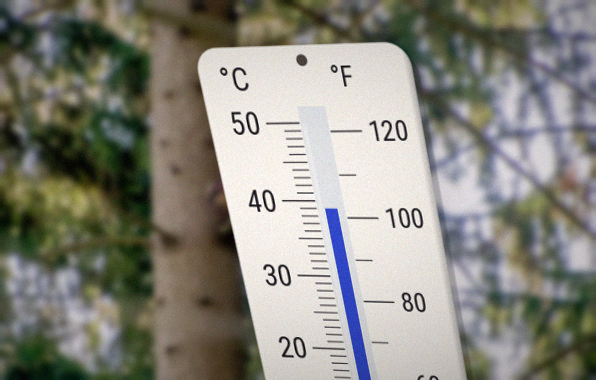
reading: {"value": 39, "unit": "°C"}
